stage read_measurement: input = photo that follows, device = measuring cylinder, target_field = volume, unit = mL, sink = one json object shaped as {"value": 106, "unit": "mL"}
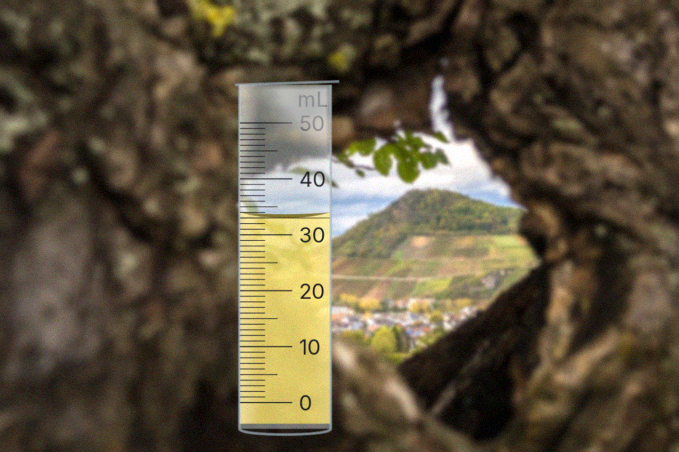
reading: {"value": 33, "unit": "mL"}
